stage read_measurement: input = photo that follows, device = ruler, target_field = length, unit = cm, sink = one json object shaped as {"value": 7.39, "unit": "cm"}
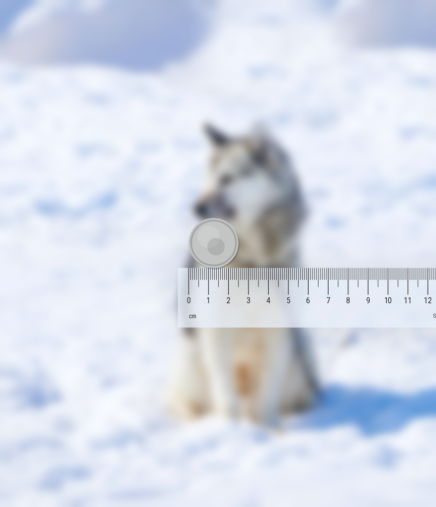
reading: {"value": 2.5, "unit": "cm"}
